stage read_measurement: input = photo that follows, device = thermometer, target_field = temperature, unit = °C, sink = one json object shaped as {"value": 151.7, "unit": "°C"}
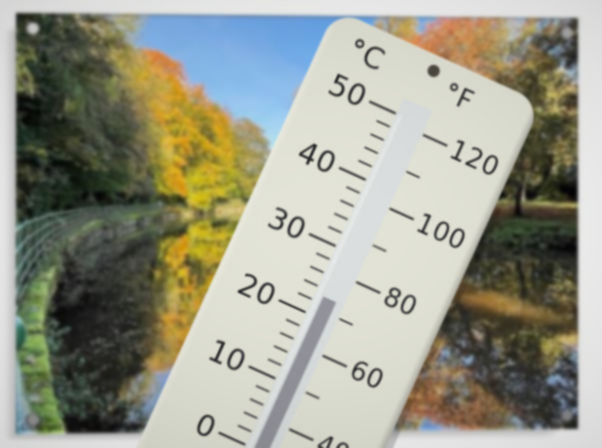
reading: {"value": 23, "unit": "°C"}
